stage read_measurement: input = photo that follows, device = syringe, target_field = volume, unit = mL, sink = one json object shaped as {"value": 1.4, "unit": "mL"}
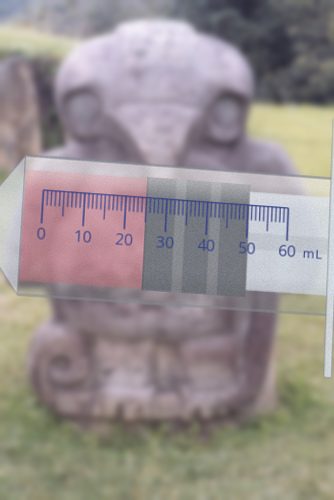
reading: {"value": 25, "unit": "mL"}
